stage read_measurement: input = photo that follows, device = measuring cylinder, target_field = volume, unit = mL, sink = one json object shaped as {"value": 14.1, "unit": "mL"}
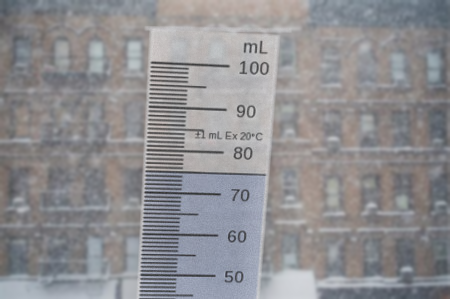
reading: {"value": 75, "unit": "mL"}
